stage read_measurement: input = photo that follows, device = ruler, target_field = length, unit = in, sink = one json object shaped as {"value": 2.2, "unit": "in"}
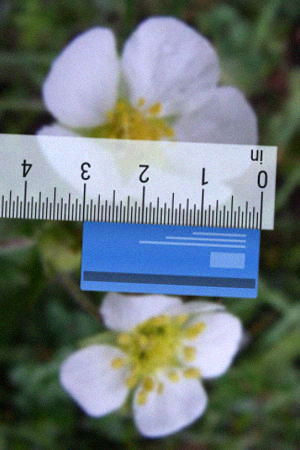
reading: {"value": 3, "unit": "in"}
